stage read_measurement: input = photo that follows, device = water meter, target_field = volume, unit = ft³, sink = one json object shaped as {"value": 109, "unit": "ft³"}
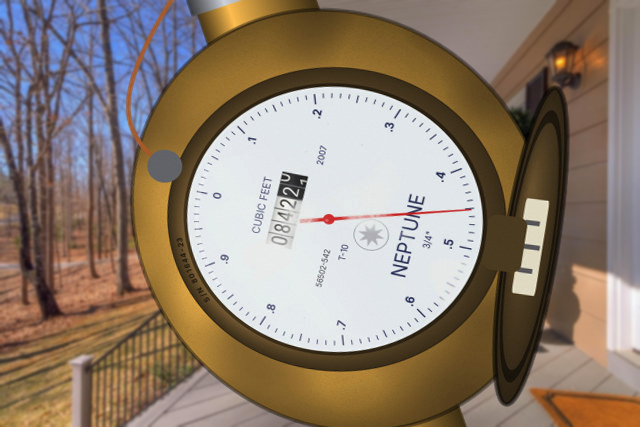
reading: {"value": 84220.45, "unit": "ft³"}
